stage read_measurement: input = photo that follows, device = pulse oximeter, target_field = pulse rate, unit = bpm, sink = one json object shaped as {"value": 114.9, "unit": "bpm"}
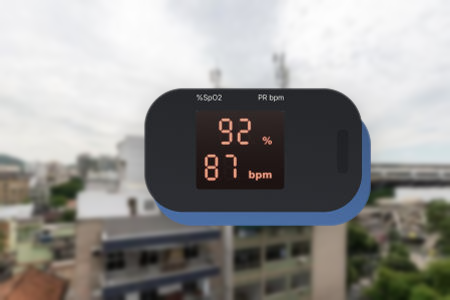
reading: {"value": 87, "unit": "bpm"}
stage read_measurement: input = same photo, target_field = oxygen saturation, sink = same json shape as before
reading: {"value": 92, "unit": "%"}
